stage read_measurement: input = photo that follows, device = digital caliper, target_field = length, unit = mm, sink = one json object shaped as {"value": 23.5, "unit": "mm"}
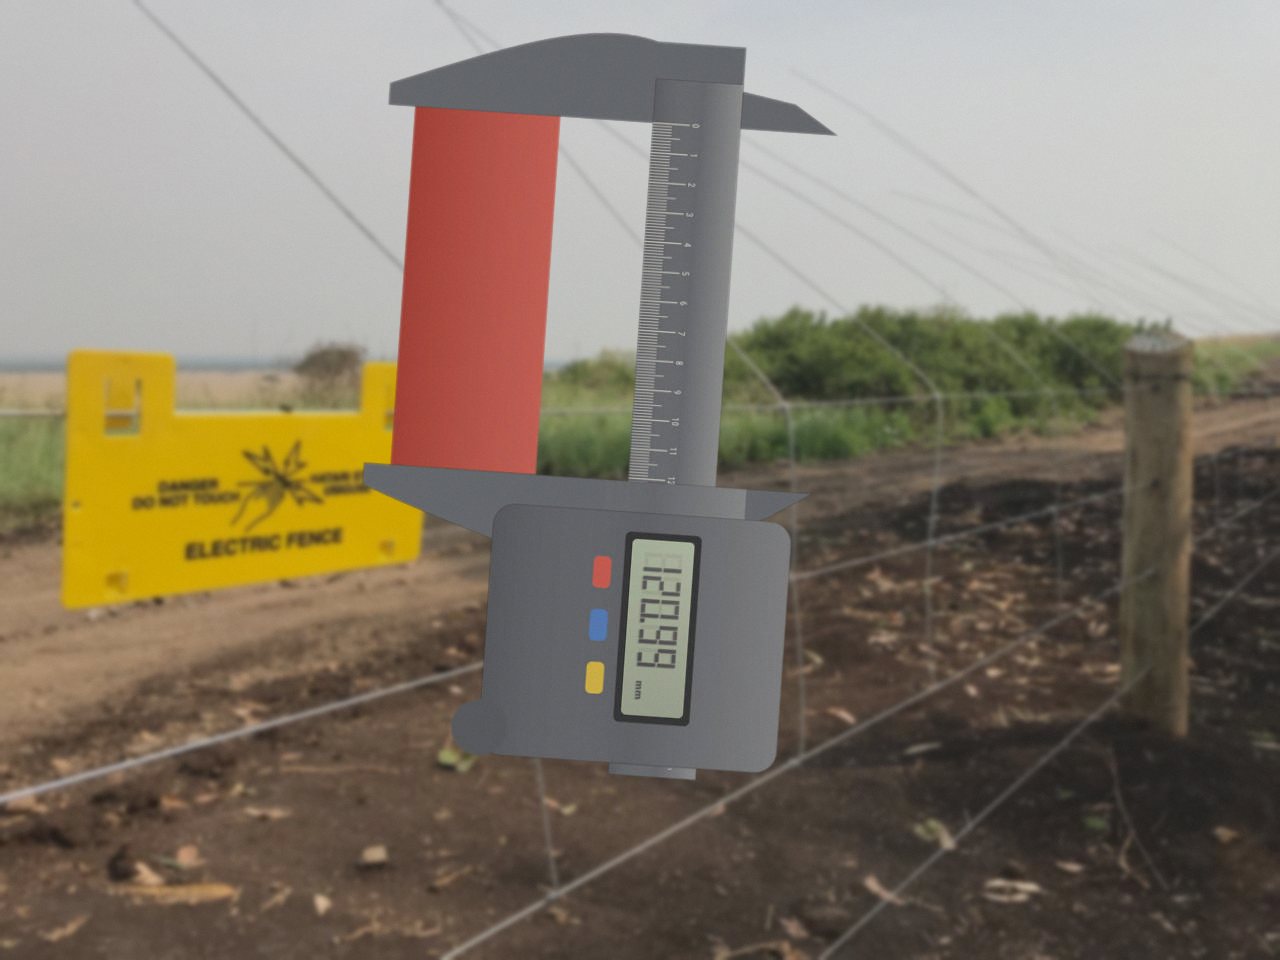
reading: {"value": 120.99, "unit": "mm"}
